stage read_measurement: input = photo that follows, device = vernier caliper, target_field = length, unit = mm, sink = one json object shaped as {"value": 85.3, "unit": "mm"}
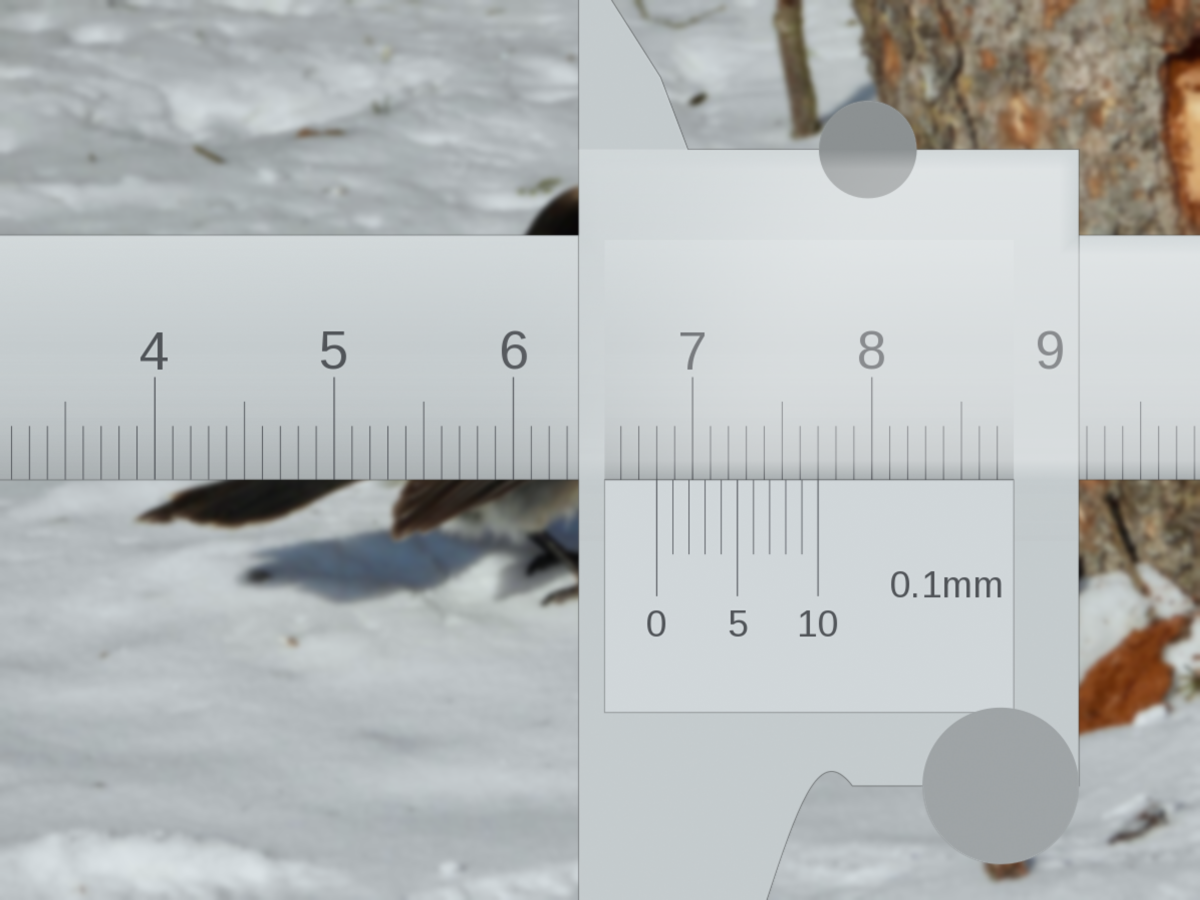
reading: {"value": 68.0, "unit": "mm"}
